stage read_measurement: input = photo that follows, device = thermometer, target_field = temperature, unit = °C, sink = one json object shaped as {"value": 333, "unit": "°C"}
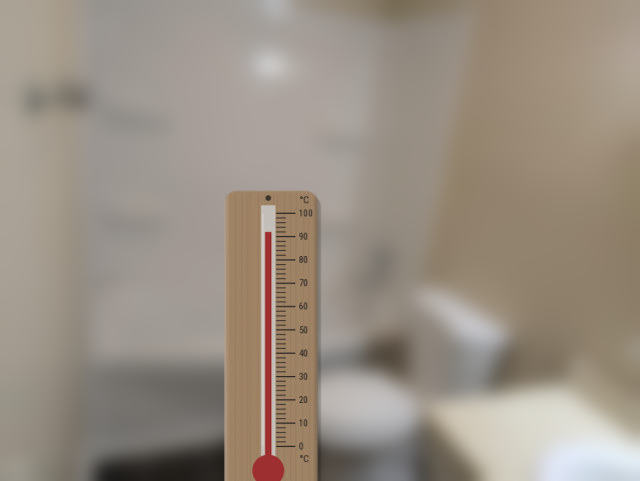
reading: {"value": 92, "unit": "°C"}
